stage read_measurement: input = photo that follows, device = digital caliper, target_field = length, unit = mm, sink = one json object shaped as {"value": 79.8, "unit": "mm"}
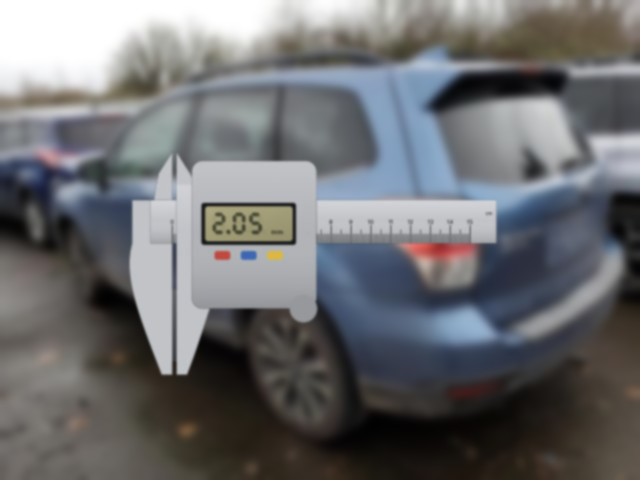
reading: {"value": 2.05, "unit": "mm"}
